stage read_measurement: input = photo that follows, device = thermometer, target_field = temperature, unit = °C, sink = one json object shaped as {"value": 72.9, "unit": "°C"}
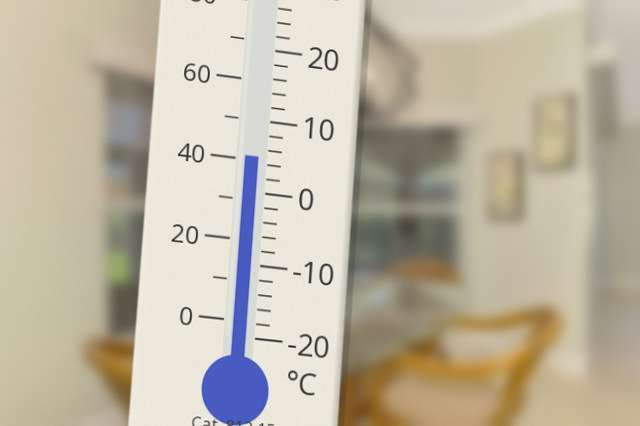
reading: {"value": 5, "unit": "°C"}
